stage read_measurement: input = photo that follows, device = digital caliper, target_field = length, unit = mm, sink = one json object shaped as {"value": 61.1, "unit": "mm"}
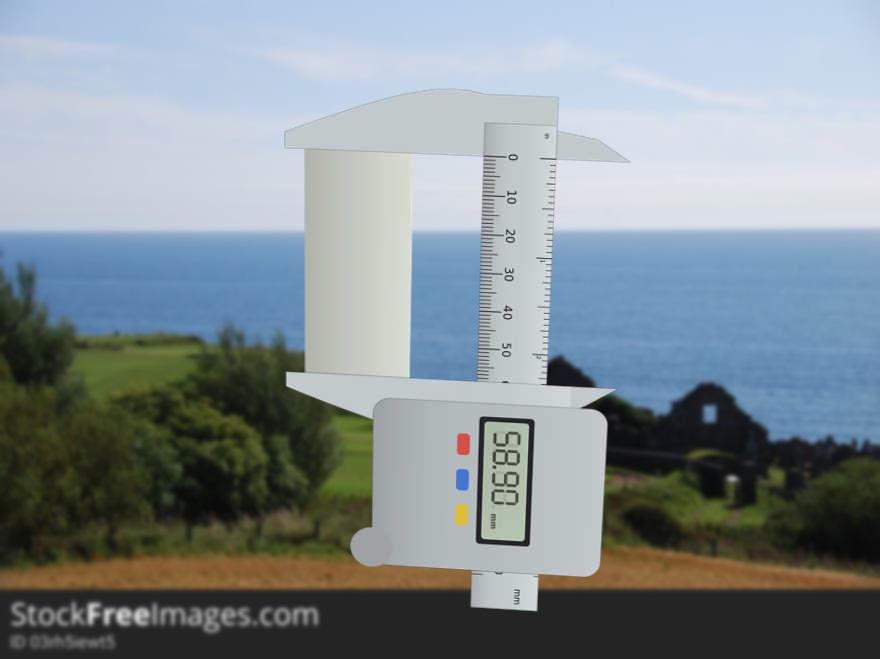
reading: {"value": 58.90, "unit": "mm"}
